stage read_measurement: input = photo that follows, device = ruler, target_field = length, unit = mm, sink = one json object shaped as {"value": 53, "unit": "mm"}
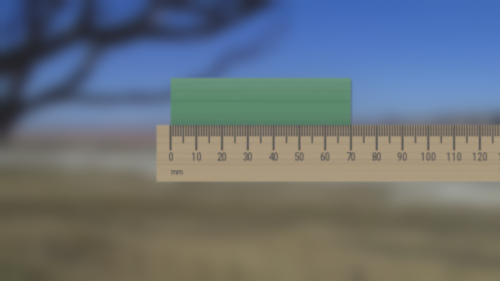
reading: {"value": 70, "unit": "mm"}
